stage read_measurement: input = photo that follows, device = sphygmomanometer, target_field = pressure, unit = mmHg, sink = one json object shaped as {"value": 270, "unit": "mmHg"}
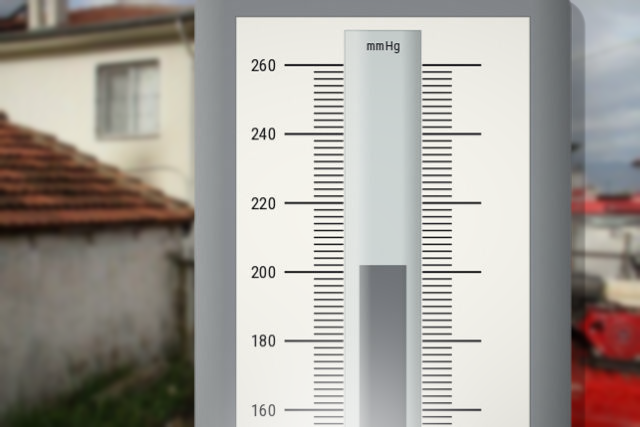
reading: {"value": 202, "unit": "mmHg"}
